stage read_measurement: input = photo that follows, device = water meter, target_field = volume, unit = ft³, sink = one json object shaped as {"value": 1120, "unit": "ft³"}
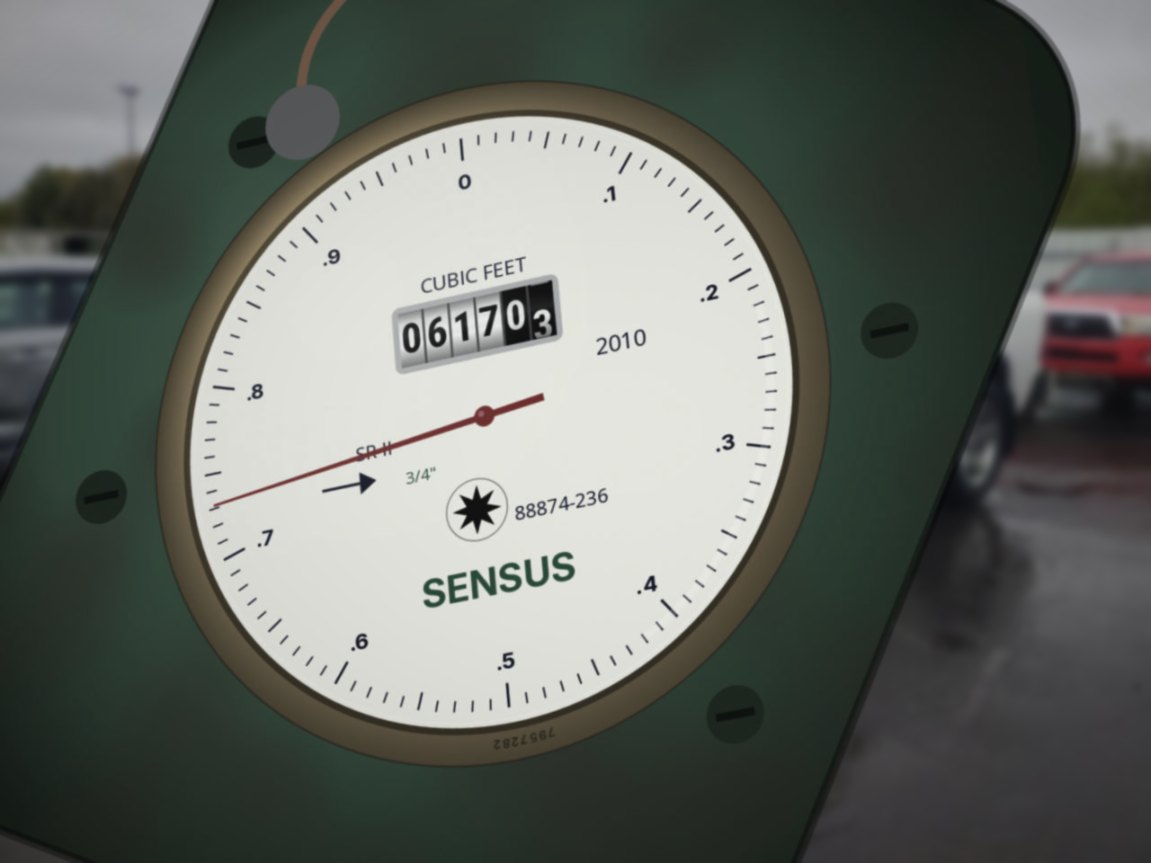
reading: {"value": 61702.73, "unit": "ft³"}
